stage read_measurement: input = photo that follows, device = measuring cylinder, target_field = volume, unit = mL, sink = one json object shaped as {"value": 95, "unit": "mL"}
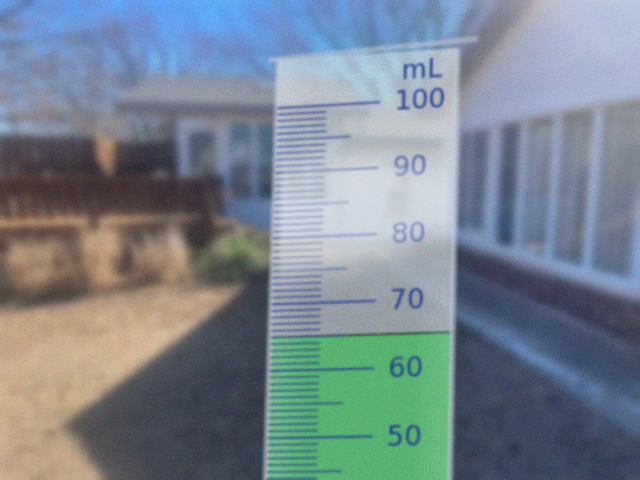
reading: {"value": 65, "unit": "mL"}
